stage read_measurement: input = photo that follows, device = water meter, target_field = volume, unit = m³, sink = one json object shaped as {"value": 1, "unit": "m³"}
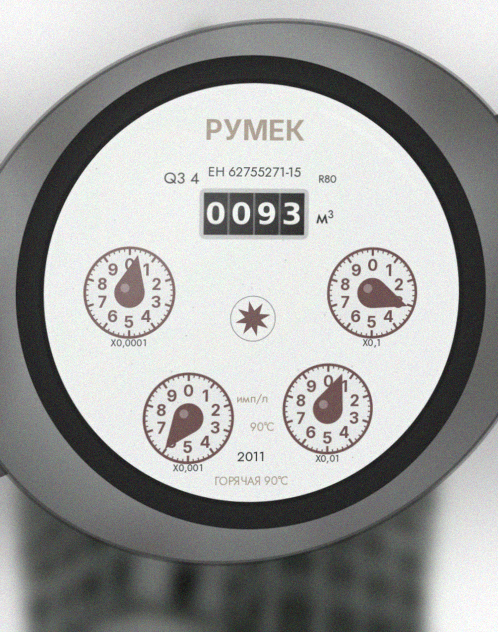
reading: {"value": 93.3060, "unit": "m³"}
